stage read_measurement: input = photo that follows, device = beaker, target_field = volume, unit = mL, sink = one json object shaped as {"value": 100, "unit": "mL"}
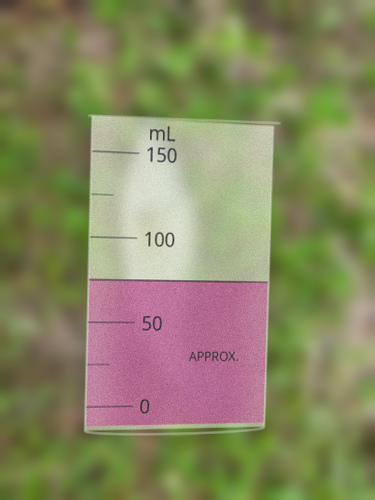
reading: {"value": 75, "unit": "mL"}
